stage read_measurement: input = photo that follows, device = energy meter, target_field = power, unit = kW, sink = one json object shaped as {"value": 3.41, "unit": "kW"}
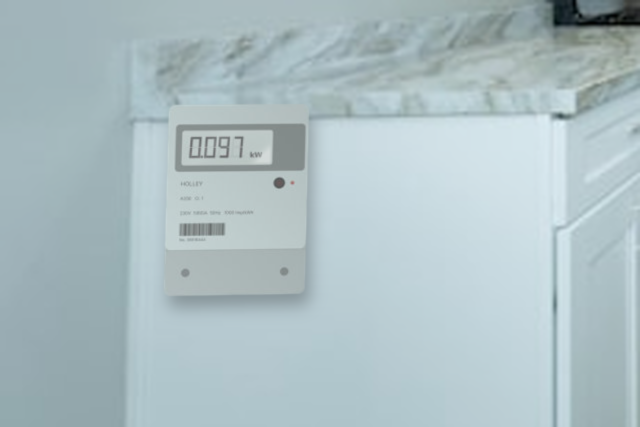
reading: {"value": 0.097, "unit": "kW"}
